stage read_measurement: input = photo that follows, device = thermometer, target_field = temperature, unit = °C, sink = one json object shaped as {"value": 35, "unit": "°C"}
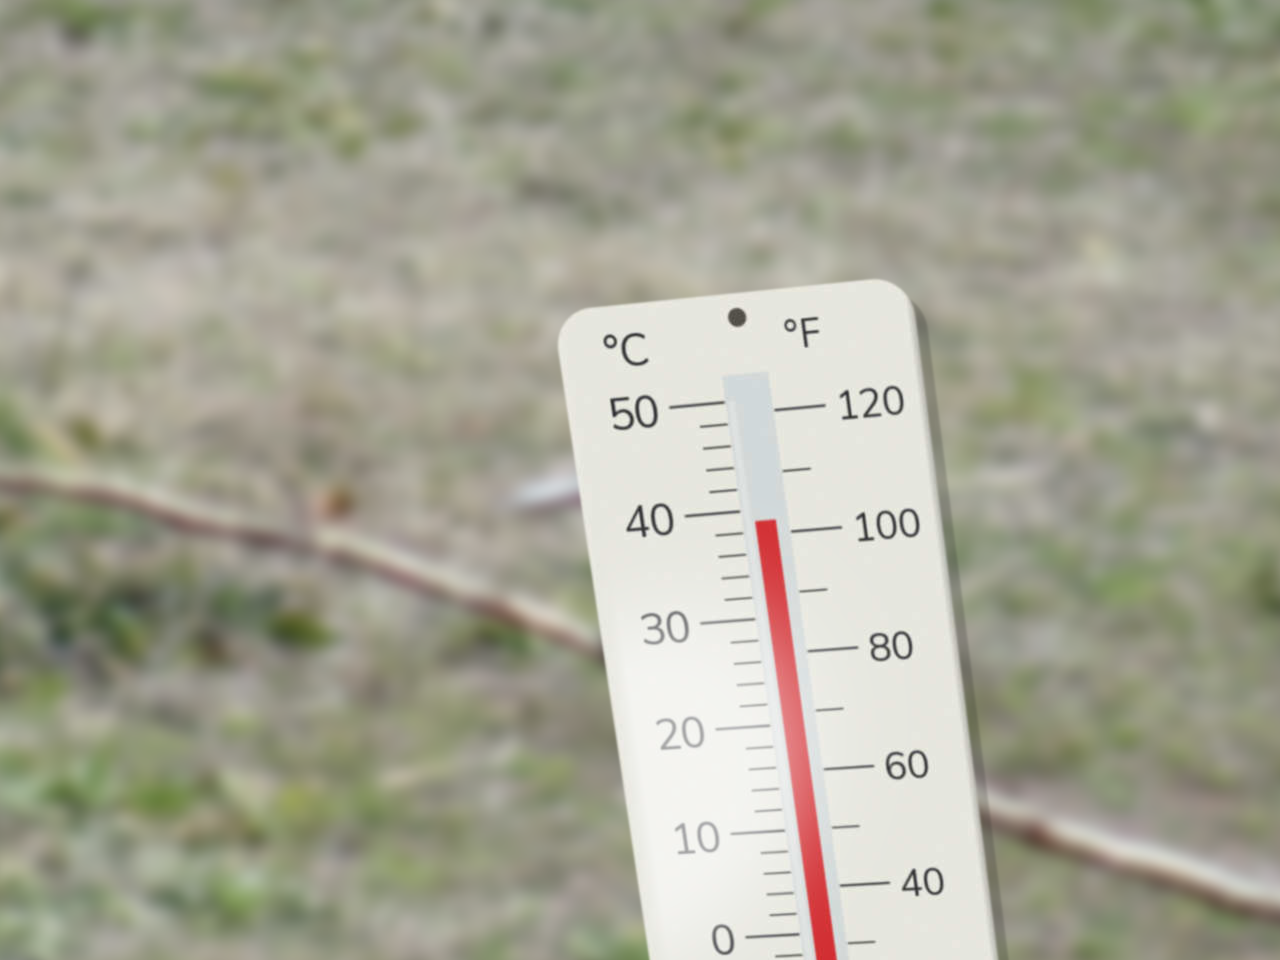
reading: {"value": 39, "unit": "°C"}
